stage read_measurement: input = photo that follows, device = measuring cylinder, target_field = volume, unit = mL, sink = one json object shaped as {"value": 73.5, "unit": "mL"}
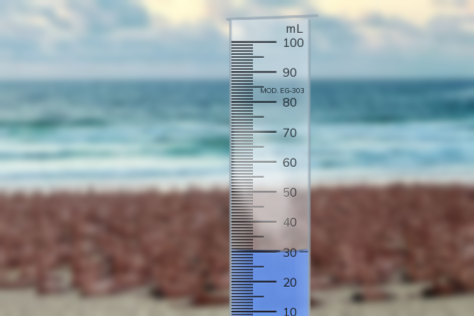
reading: {"value": 30, "unit": "mL"}
